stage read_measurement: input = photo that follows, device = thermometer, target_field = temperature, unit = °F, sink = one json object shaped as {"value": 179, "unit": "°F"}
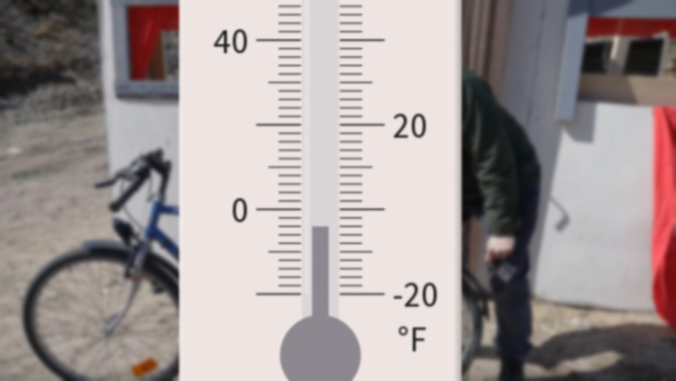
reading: {"value": -4, "unit": "°F"}
